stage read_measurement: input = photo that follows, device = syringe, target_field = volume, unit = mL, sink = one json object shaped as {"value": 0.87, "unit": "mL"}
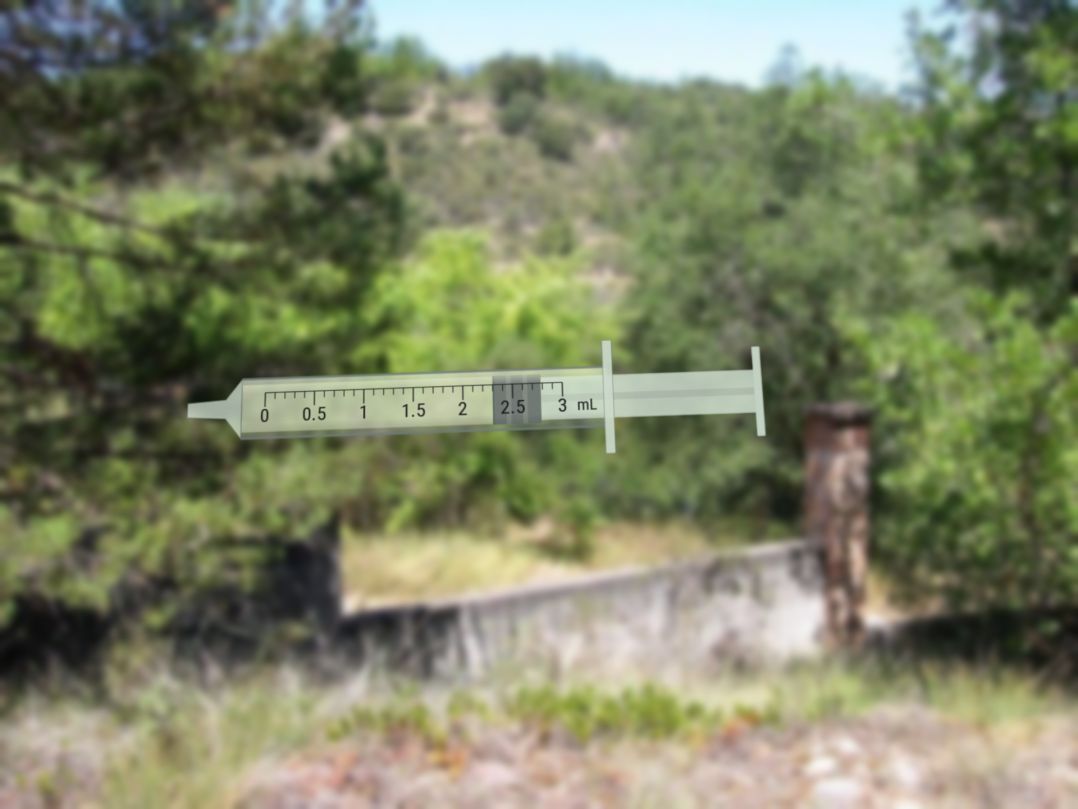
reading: {"value": 2.3, "unit": "mL"}
